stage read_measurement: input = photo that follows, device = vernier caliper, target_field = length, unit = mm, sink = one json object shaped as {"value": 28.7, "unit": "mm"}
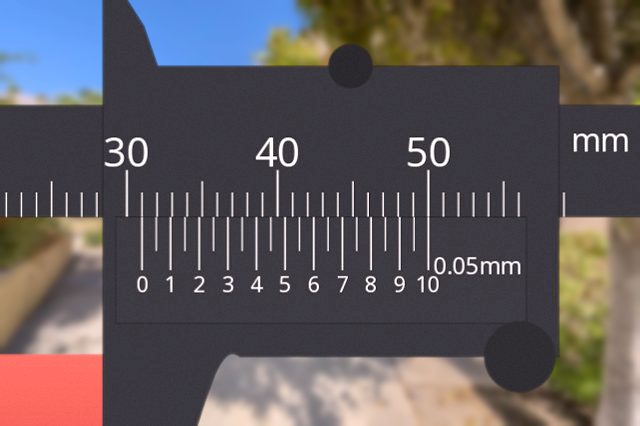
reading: {"value": 31.0, "unit": "mm"}
